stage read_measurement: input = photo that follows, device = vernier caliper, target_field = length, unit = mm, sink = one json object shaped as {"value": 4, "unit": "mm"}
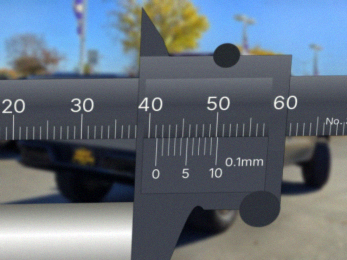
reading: {"value": 41.2, "unit": "mm"}
